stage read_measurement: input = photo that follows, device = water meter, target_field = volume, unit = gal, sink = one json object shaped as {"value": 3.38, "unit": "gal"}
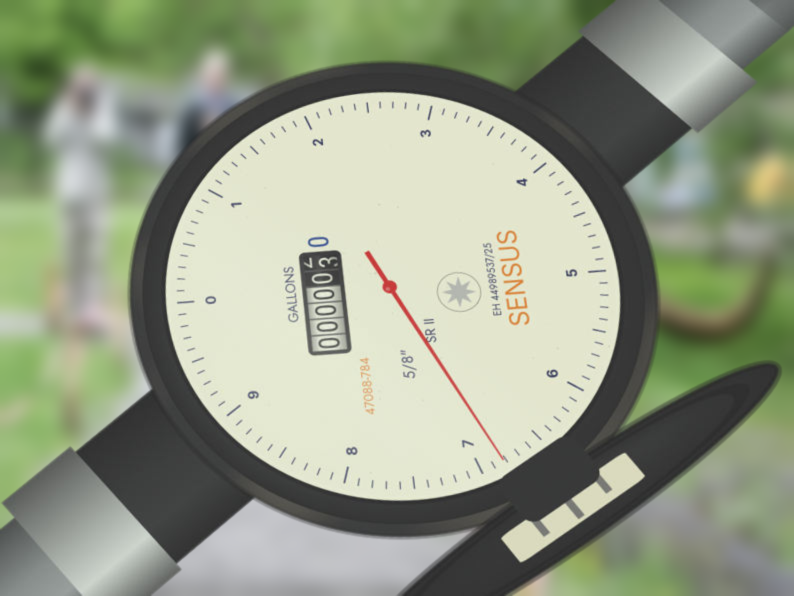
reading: {"value": 26.8, "unit": "gal"}
